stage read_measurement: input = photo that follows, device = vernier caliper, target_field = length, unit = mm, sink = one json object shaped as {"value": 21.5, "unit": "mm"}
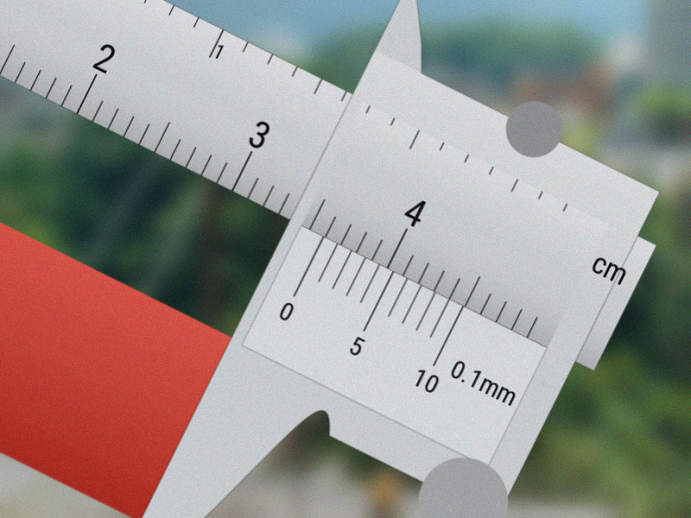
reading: {"value": 35.9, "unit": "mm"}
